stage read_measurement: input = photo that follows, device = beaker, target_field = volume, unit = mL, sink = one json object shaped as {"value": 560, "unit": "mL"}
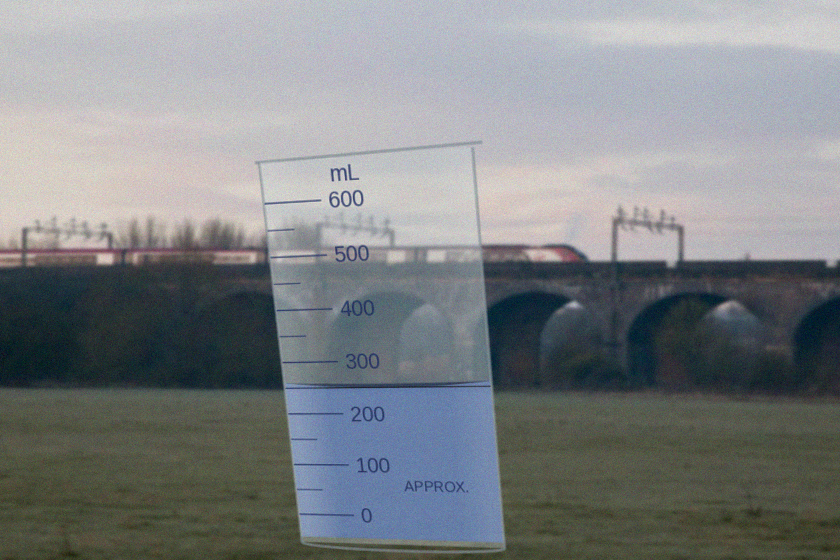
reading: {"value": 250, "unit": "mL"}
